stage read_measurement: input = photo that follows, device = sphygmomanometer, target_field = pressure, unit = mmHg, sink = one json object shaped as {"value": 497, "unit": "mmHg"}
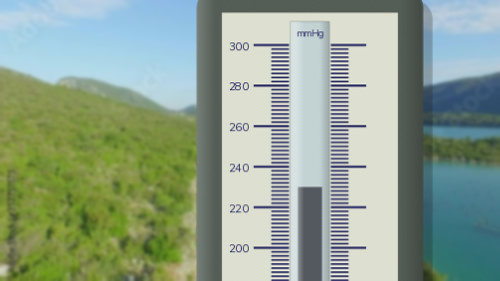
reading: {"value": 230, "unit": "mmHg"}
